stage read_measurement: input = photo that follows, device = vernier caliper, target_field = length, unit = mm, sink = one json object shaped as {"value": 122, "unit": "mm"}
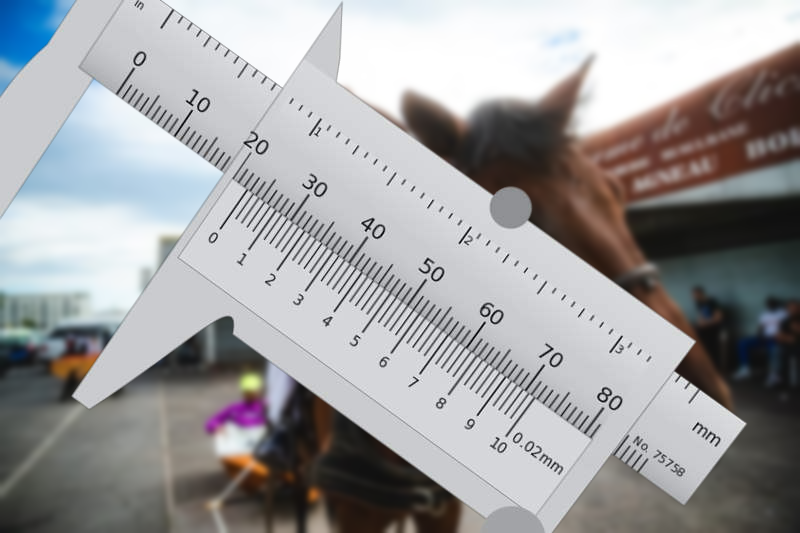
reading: {"value": 22.6, "unit": "mm"}
